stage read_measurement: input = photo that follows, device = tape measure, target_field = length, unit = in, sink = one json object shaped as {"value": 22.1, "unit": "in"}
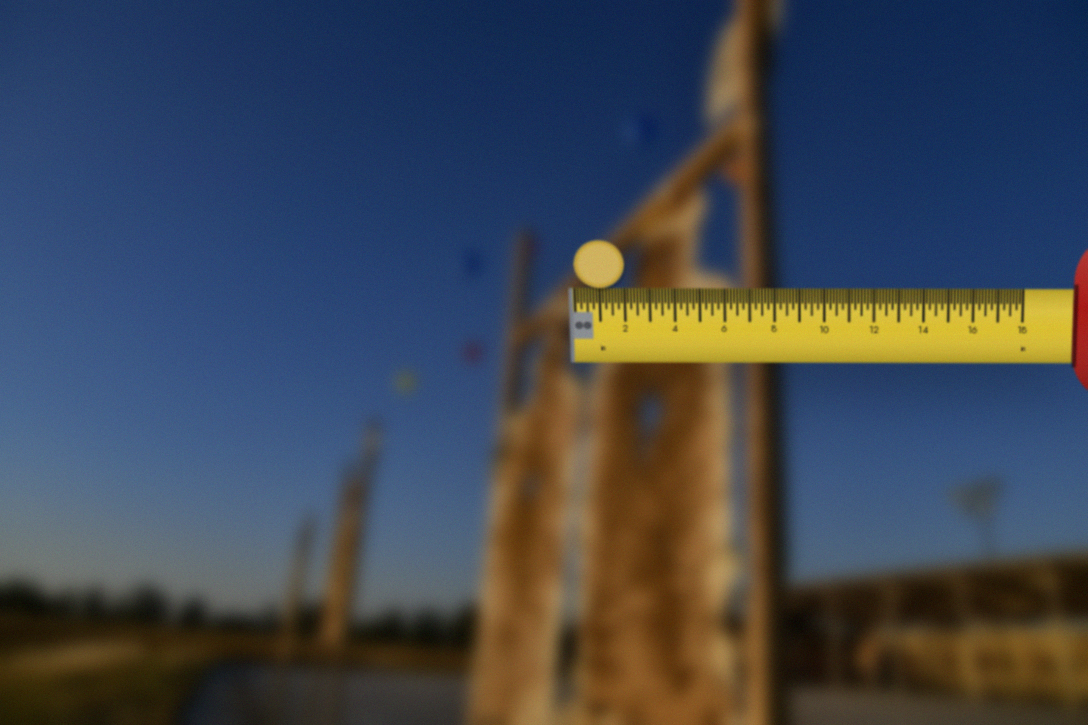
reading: {"value": 2, "unit": "in"}
